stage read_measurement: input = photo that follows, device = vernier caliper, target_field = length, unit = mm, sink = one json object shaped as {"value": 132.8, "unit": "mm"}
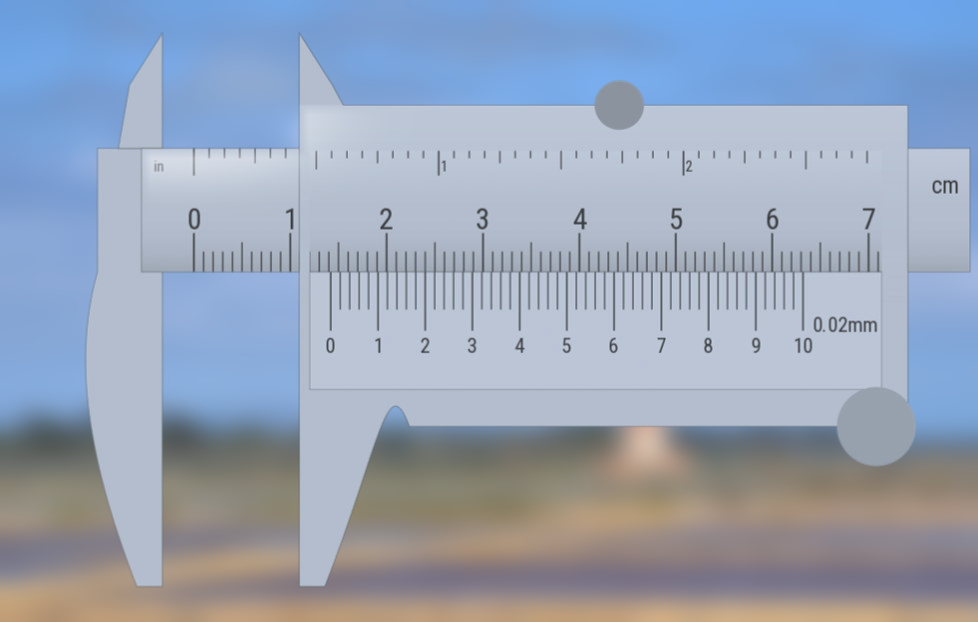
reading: {"value": 14.2, "unit": "mm"}
